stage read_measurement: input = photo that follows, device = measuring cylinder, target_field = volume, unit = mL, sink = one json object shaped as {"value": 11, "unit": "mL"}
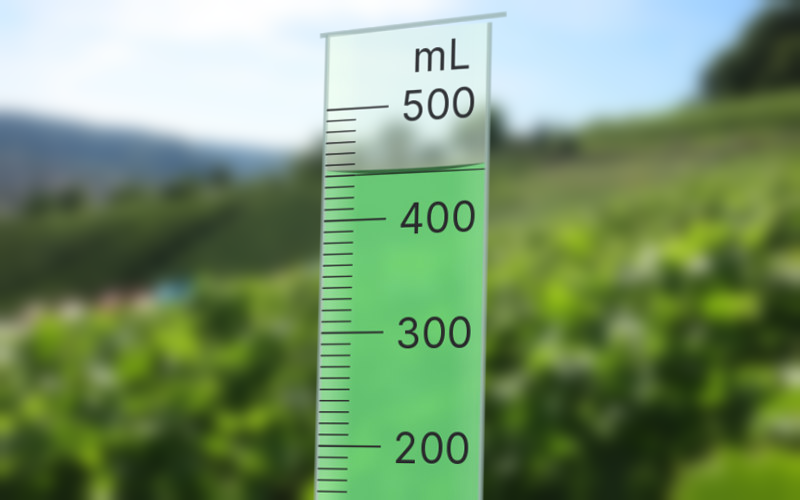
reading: {"value": 440, "unit": "mL"}
